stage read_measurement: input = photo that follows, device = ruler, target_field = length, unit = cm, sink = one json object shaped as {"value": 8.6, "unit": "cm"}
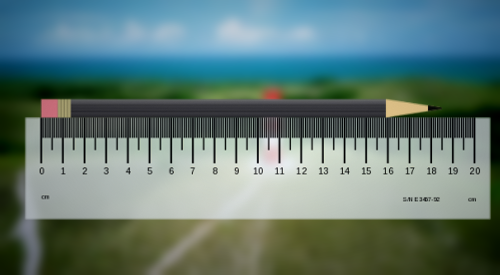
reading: {"value": 18.5, "unit": "cm"}
